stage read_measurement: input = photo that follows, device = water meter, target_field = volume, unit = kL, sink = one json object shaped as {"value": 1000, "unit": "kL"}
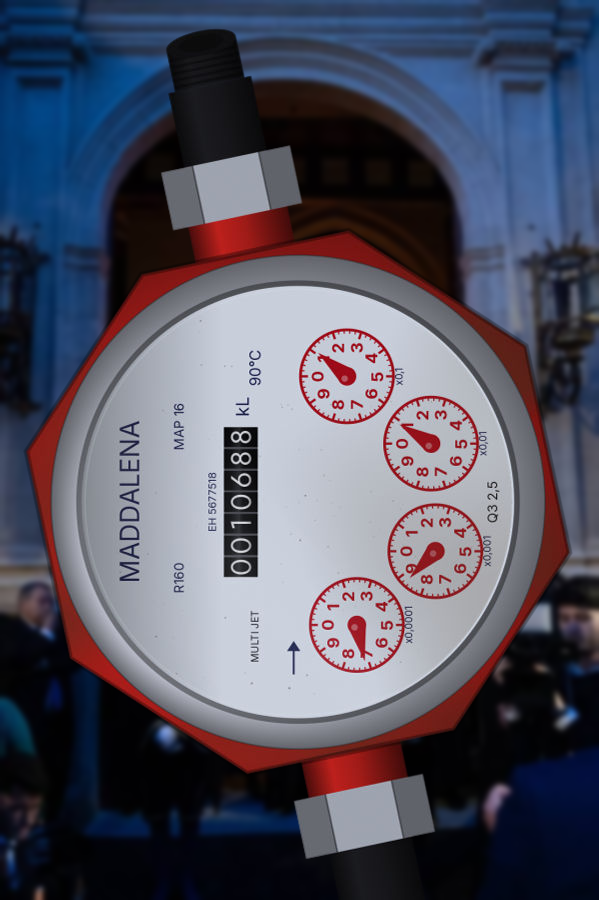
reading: {"value": 10688.1087, "unit": "kL"}
